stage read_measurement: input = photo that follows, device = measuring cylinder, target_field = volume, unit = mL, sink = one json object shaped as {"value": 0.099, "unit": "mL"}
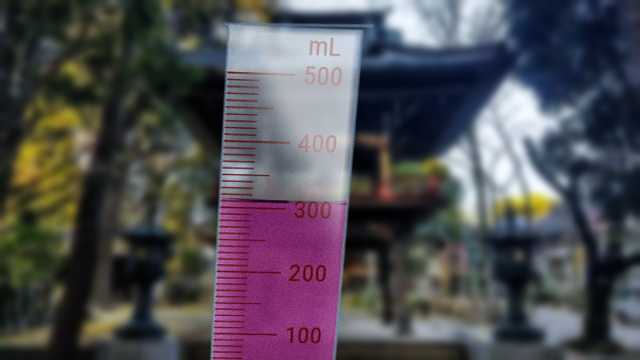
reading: {"value": 310, "unit": "mL"}
